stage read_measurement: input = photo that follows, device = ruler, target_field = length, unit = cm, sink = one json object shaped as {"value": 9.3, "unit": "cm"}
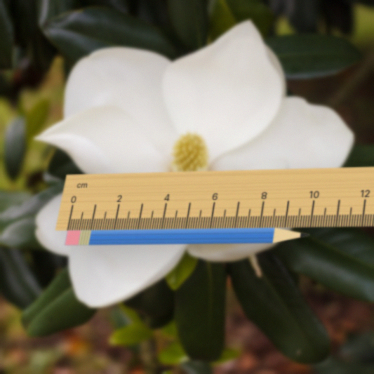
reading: {"value": 10, "unit": "cm"}
